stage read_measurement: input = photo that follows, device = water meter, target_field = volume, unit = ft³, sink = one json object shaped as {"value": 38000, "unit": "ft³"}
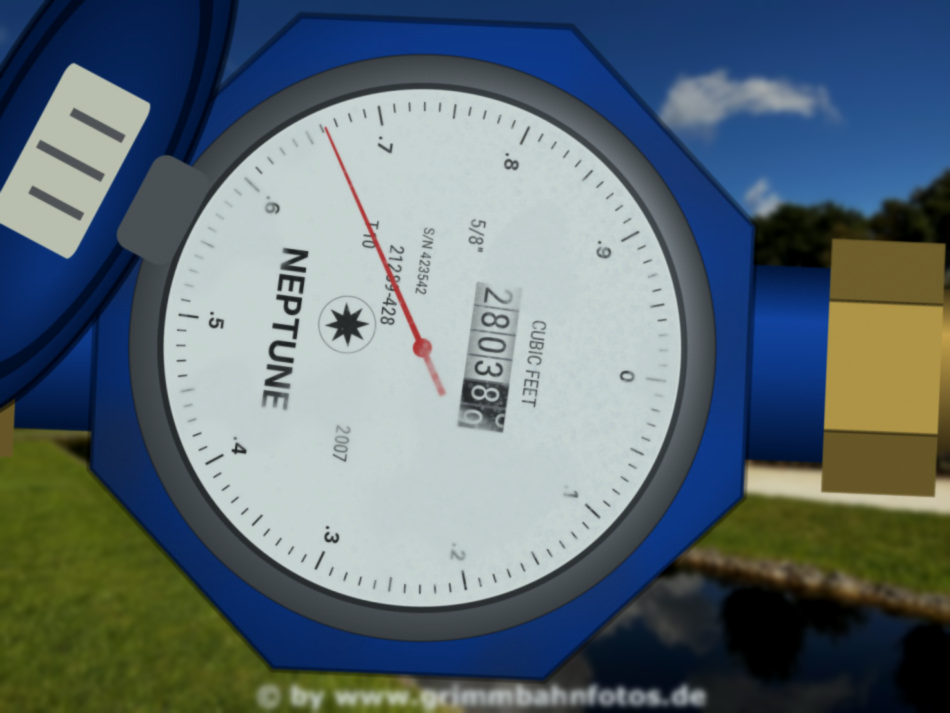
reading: {"value": 280388.66, "unit": "ft³"}
